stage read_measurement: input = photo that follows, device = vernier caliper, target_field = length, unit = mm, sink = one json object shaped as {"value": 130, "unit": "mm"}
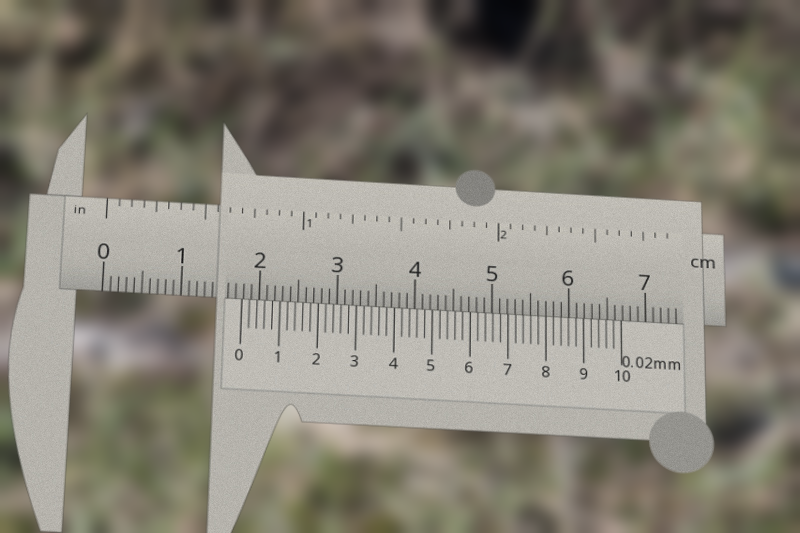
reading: {"value": 17.8, "unit": "mm"}
